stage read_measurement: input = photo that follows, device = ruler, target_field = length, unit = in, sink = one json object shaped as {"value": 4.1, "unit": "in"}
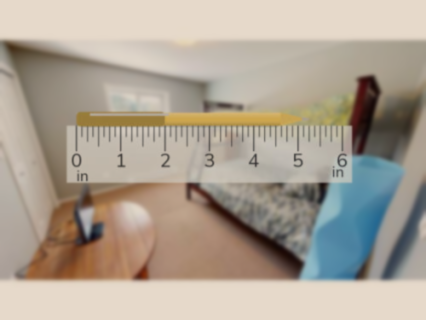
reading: {"value": 5.25, "unit": "in"}
